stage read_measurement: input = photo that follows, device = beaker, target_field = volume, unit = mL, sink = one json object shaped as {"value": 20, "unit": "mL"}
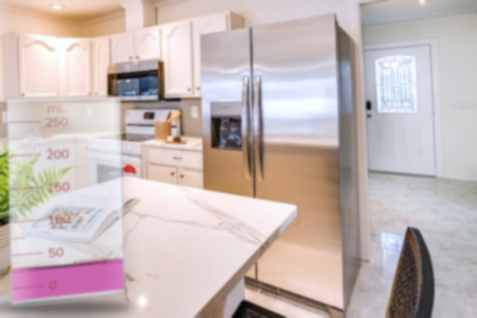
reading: {"value": 25, "unit": "mL"}
